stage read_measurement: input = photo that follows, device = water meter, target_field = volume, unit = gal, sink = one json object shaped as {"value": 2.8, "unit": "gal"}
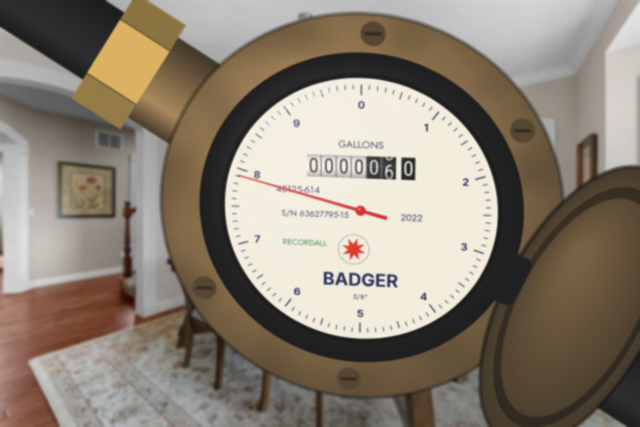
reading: {"value": 57.9, "unit": "gal"}
